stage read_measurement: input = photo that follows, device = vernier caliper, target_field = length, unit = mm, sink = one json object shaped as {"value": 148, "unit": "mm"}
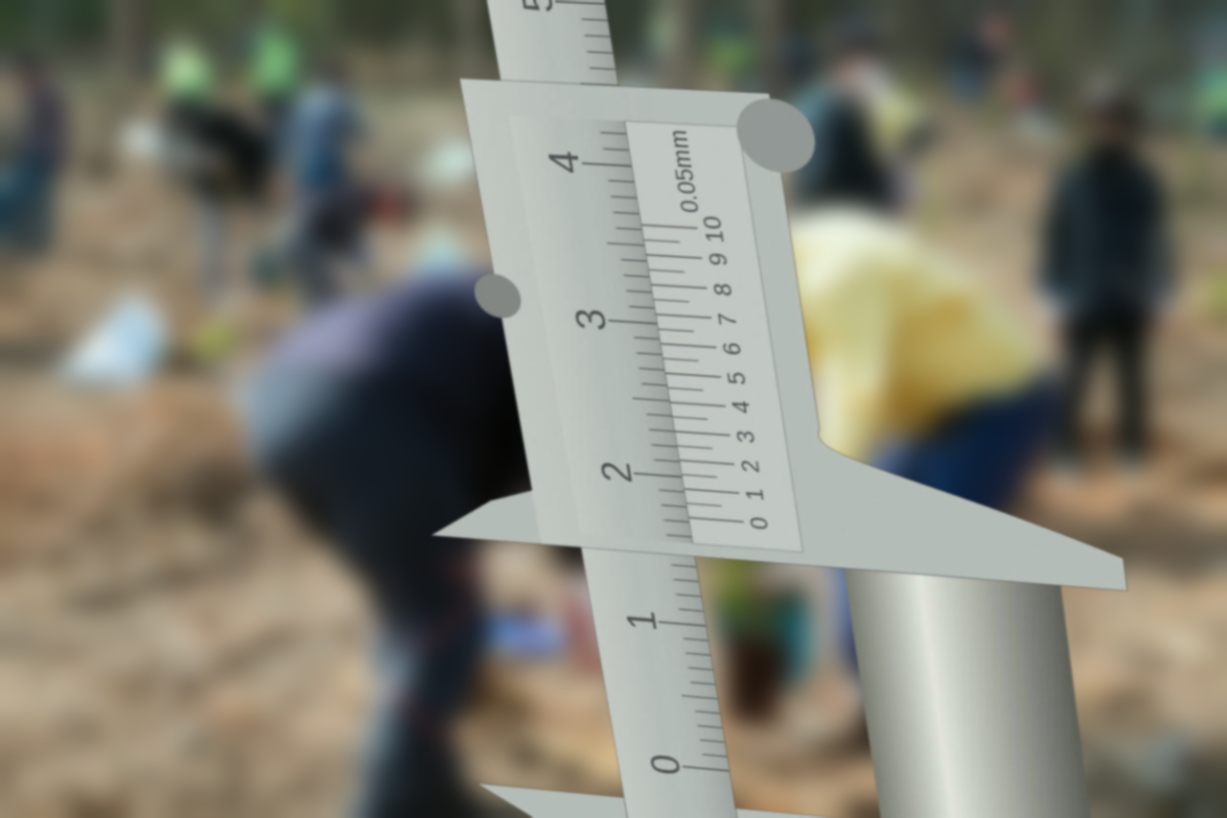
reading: {"value": 17.3, "unit": "mm"}
